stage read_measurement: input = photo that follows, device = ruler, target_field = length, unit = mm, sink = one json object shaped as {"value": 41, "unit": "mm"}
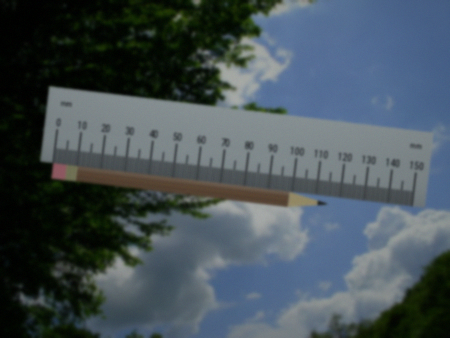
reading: {"value": 115, "unit": "mm"}
